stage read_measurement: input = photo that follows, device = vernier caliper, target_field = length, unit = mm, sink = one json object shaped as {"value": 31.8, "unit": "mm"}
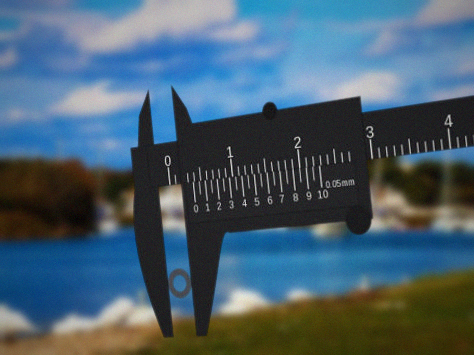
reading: {"value": 3.8, "unit": "mm"}
